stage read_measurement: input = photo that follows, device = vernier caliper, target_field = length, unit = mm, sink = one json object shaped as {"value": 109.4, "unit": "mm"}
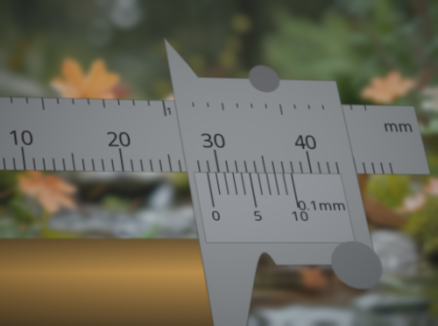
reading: {"value": 28.8, "unit": "mm"}
